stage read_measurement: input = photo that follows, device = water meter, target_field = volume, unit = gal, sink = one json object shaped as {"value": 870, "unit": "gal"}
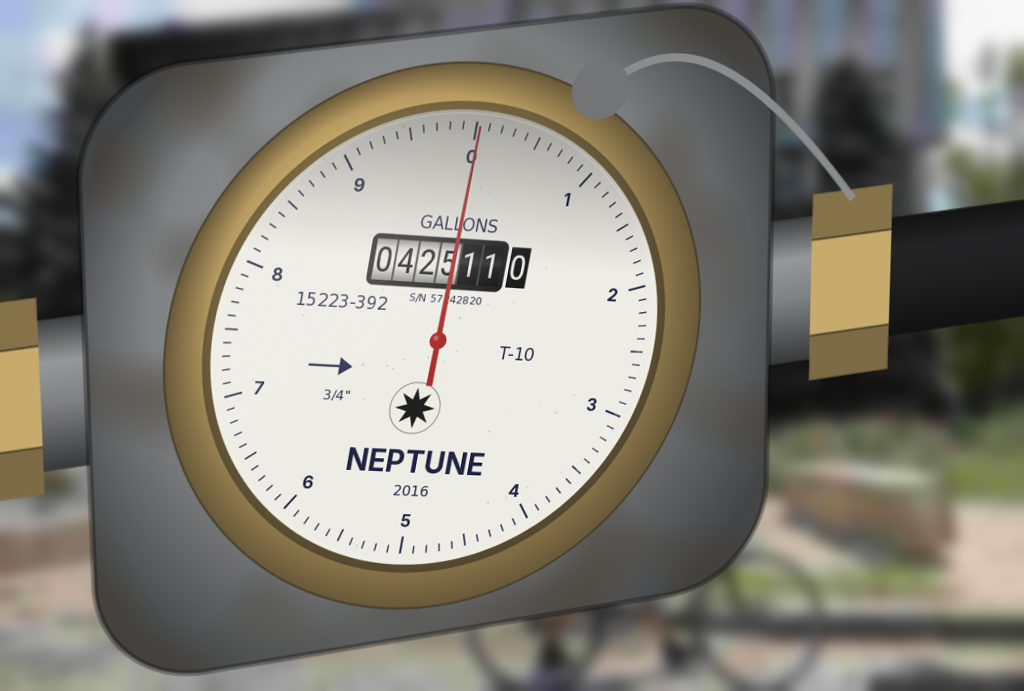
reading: {"value": 425110.0, "unit": "gal"}
